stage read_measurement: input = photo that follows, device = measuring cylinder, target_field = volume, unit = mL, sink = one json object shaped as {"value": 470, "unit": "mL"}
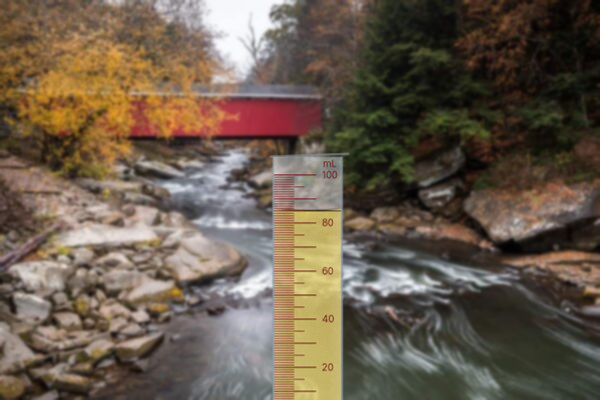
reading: {"value": 85, "unit": "mL"}
